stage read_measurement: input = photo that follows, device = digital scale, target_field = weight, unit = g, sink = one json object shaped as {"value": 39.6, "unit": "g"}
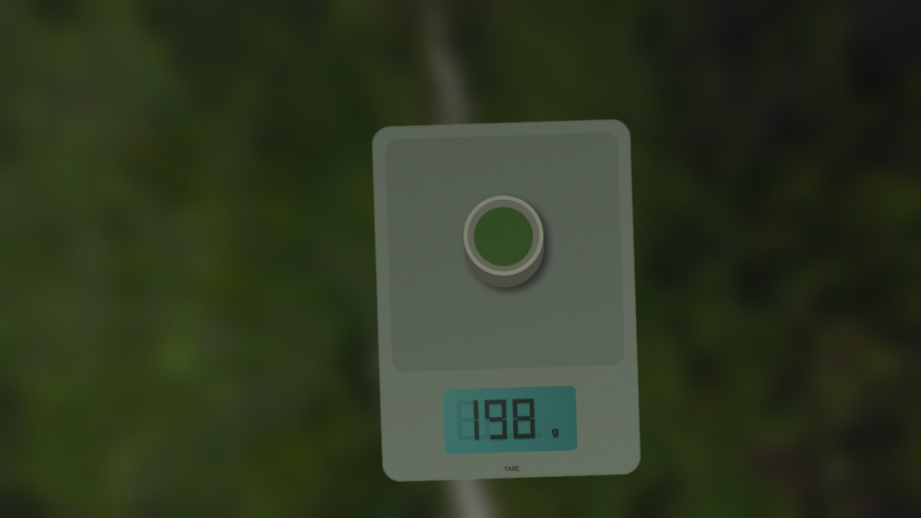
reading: {"value": 198, "unit": "g"}
